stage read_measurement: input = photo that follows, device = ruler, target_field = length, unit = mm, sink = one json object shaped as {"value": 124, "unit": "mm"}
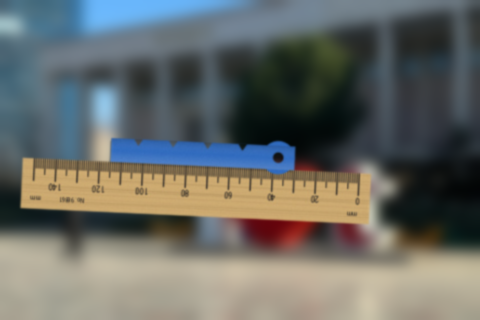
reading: {"value": 85, "unit": "mm"}
